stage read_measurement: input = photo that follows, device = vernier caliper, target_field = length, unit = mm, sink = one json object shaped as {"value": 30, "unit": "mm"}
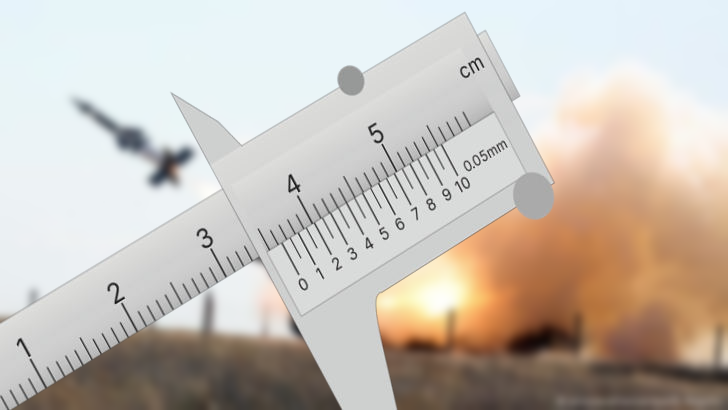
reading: {"value": 36.4, "unit": "mm"}
